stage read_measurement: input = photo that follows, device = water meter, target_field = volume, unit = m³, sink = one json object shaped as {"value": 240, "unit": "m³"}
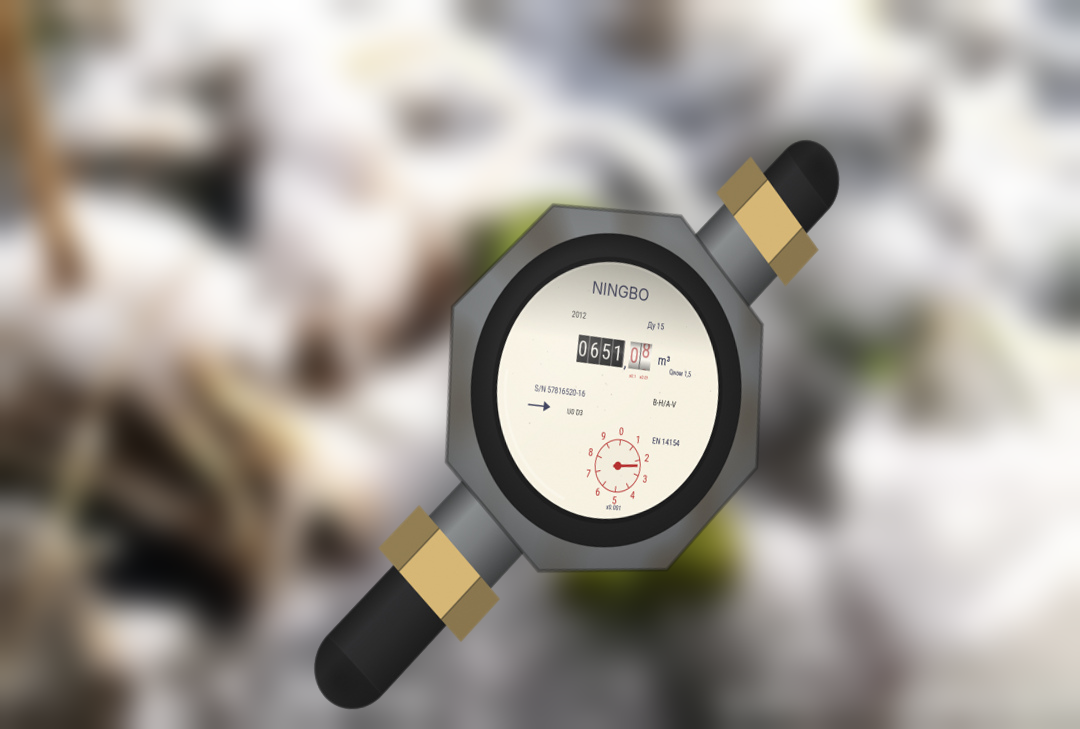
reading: {"value": 651.082, "unit": "m³"}
